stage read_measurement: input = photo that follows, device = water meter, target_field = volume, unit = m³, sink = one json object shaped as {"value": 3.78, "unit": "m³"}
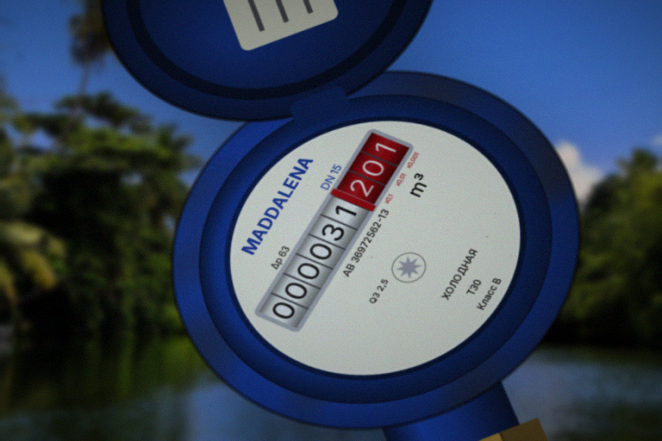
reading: {"value": 31.201, "unit": "m³"}
